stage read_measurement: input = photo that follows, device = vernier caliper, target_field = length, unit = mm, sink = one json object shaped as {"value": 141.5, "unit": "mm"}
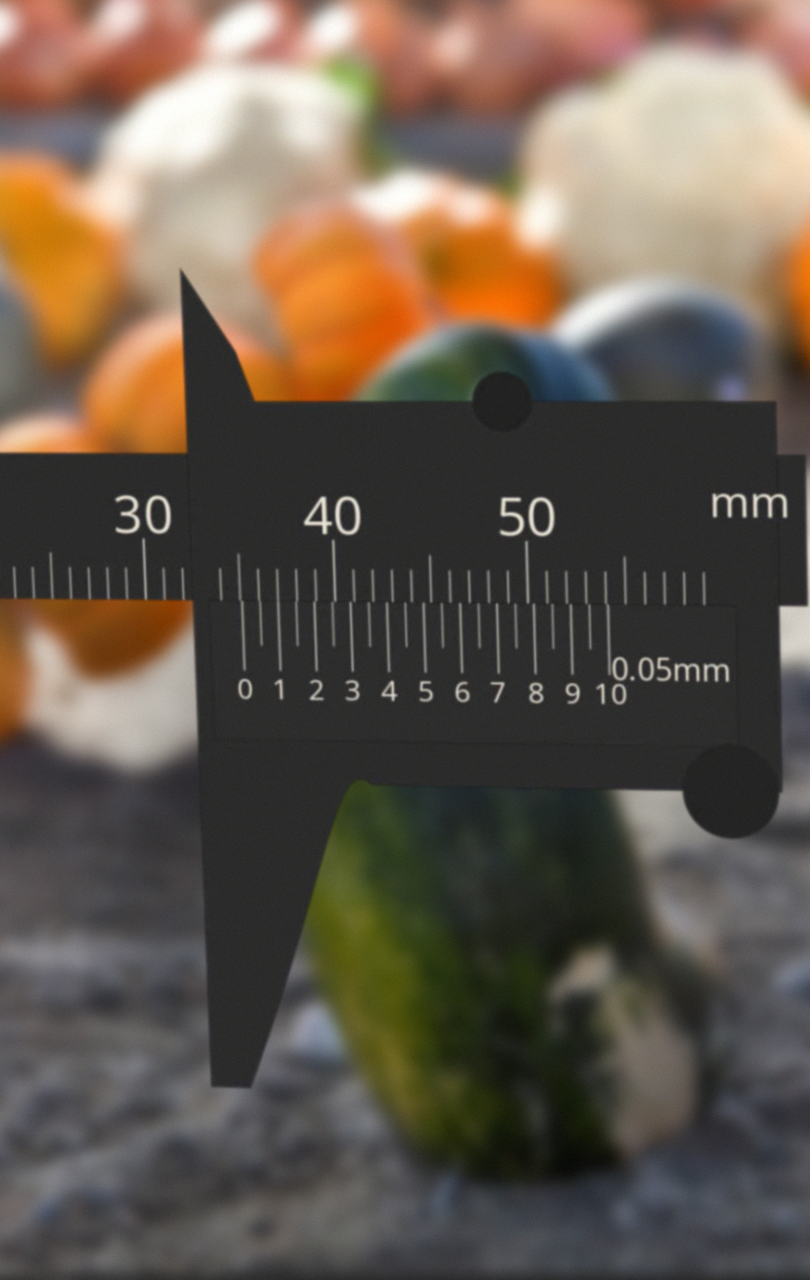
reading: {"value": 35.1, "unit": "mm"}
